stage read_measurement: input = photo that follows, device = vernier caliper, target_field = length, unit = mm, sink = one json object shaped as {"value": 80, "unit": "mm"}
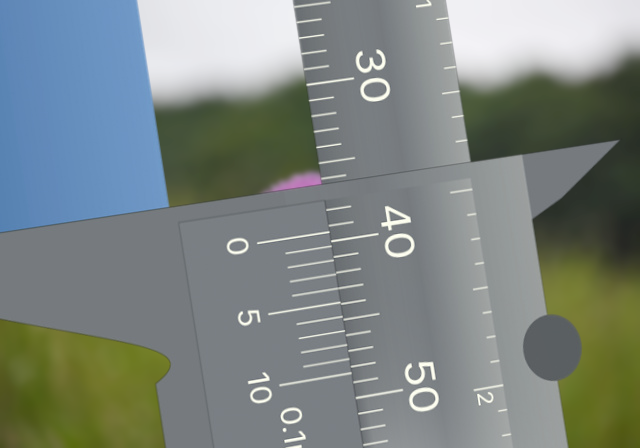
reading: {"value": 39.4, "unit": "mm"}
